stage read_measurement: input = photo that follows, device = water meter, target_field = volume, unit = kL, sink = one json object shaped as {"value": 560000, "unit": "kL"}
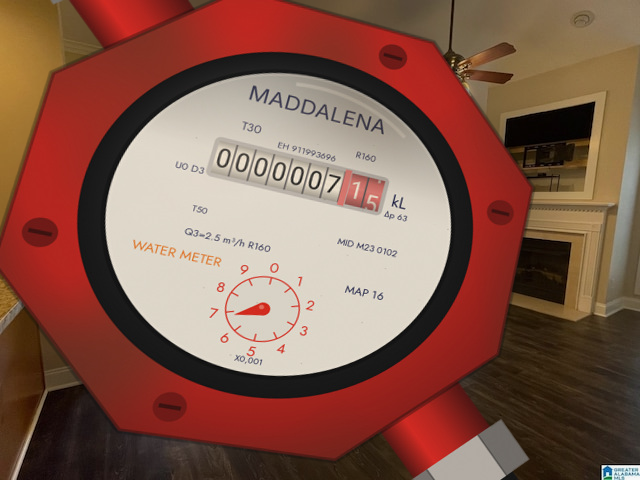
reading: {"value": 7.146, "unit": "kL"}
